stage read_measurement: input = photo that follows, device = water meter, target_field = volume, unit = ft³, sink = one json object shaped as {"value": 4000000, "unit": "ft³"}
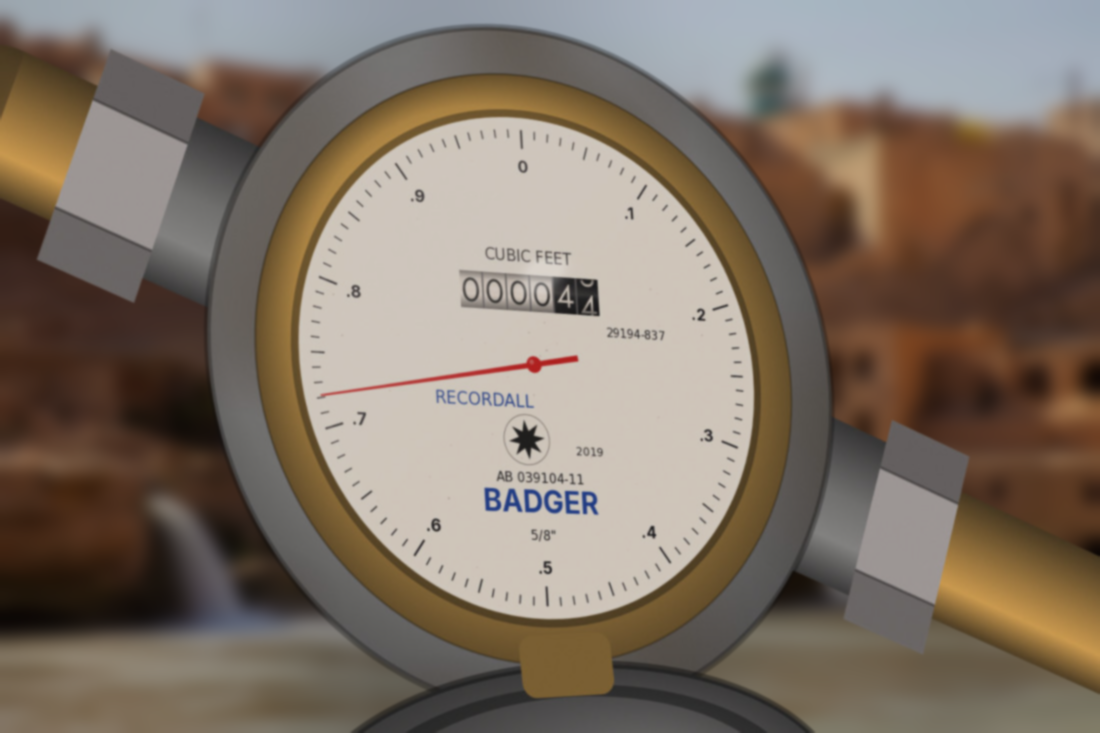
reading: {"value": 43.72, "unit": "ft³"}
